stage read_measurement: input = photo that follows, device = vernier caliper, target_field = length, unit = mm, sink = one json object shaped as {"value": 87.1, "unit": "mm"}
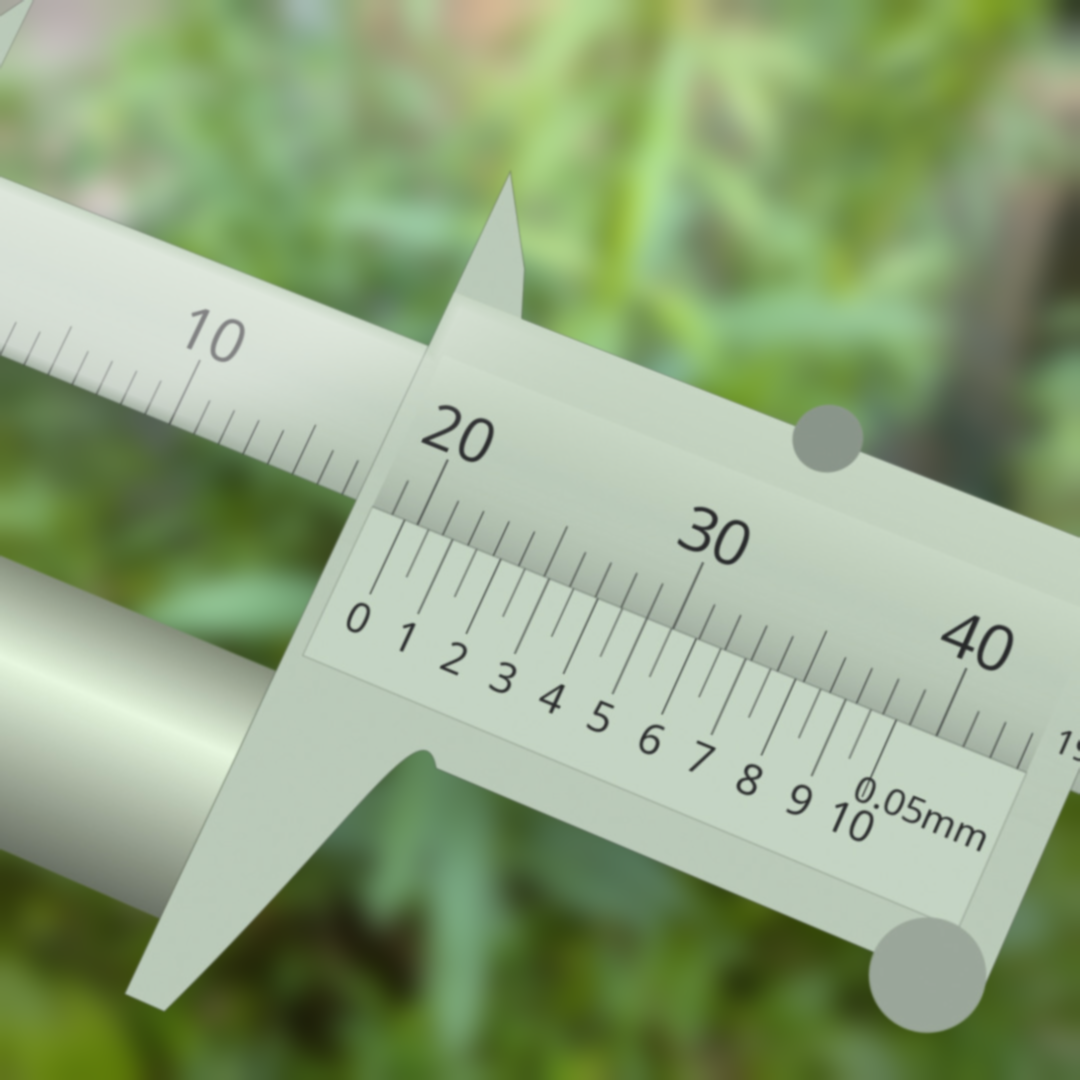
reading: {"value": 19.5, "unit": "mm"}
